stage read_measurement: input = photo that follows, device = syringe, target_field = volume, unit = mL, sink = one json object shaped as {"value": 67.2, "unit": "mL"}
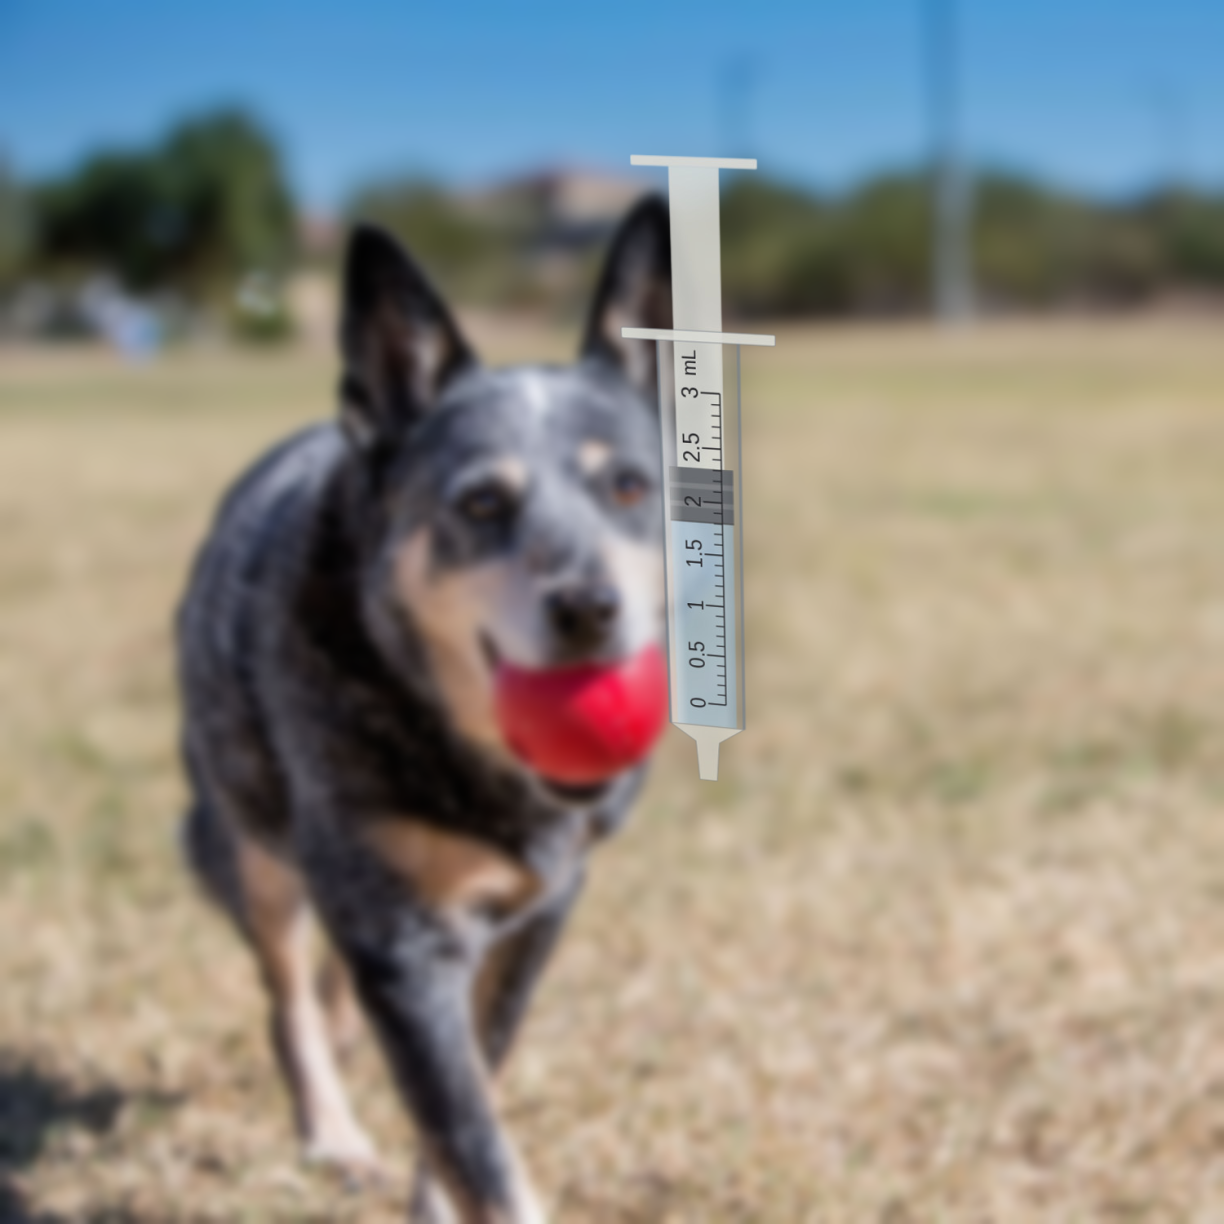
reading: {"value": 1.8, "unit": "mL"}
